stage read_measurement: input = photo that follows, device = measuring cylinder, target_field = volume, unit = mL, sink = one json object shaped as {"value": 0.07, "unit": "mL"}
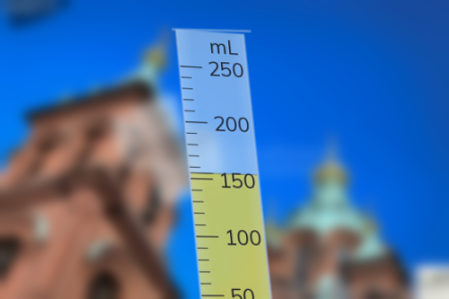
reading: {"value": 155, "unit": "mL"}
